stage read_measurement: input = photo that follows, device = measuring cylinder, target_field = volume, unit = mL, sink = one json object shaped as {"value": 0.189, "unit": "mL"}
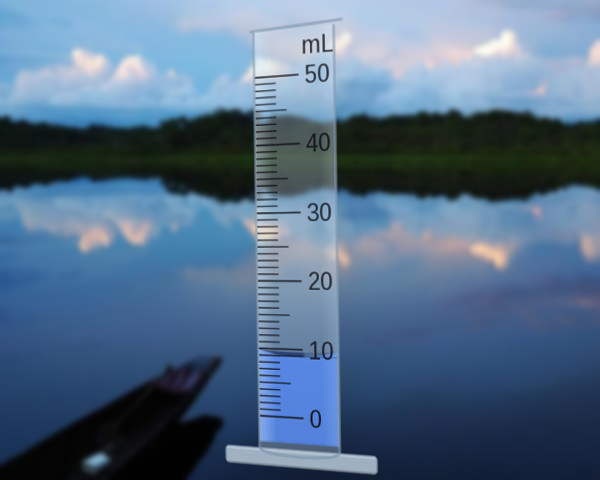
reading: {"value": 9, "unit": "mL"}
